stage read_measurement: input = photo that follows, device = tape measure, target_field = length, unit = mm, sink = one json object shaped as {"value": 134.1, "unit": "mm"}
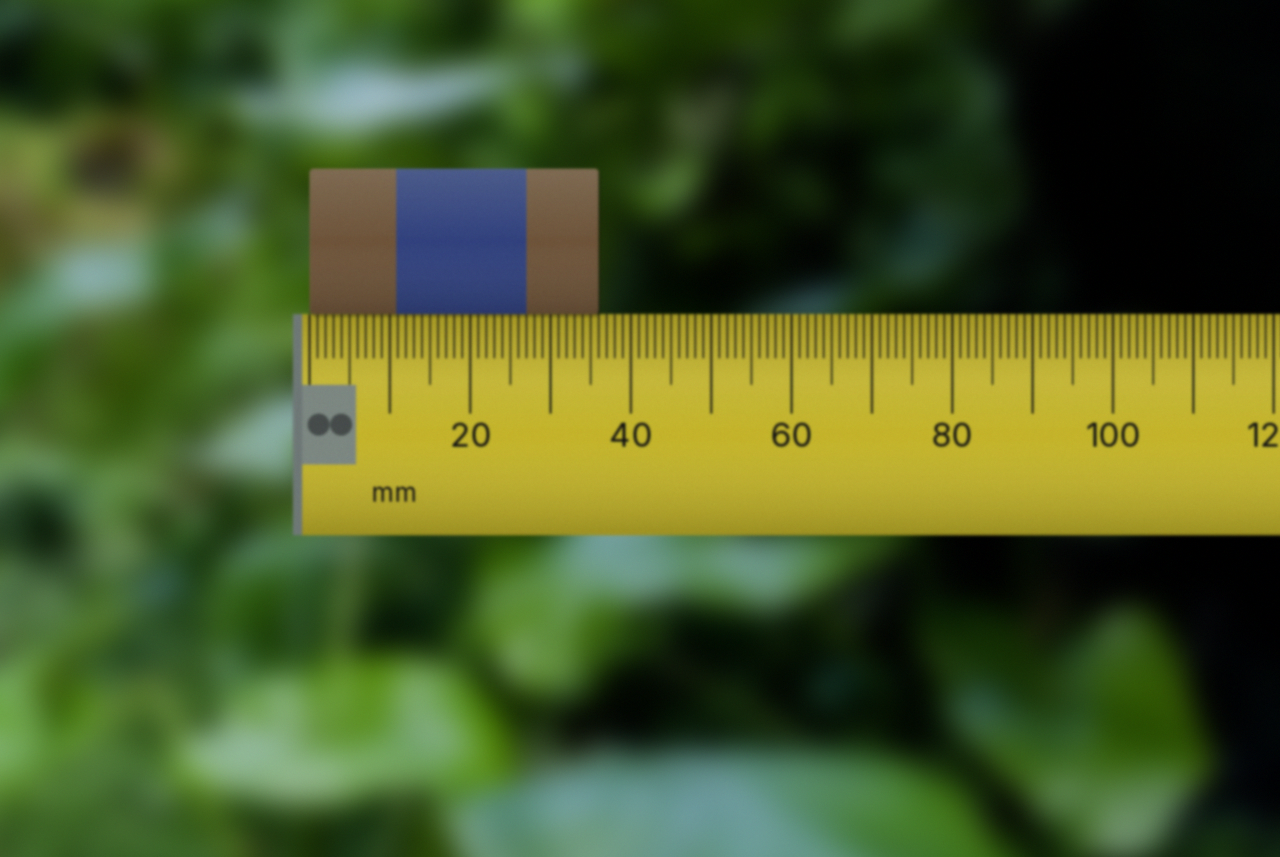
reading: {"value": 36, "unit": "mm"}
